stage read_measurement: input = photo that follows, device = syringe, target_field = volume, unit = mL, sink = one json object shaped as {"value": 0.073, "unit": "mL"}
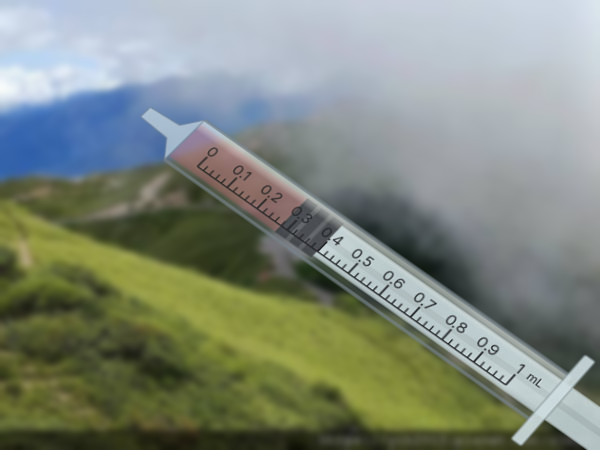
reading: {"value": 0.28, "unit": "mL"}
